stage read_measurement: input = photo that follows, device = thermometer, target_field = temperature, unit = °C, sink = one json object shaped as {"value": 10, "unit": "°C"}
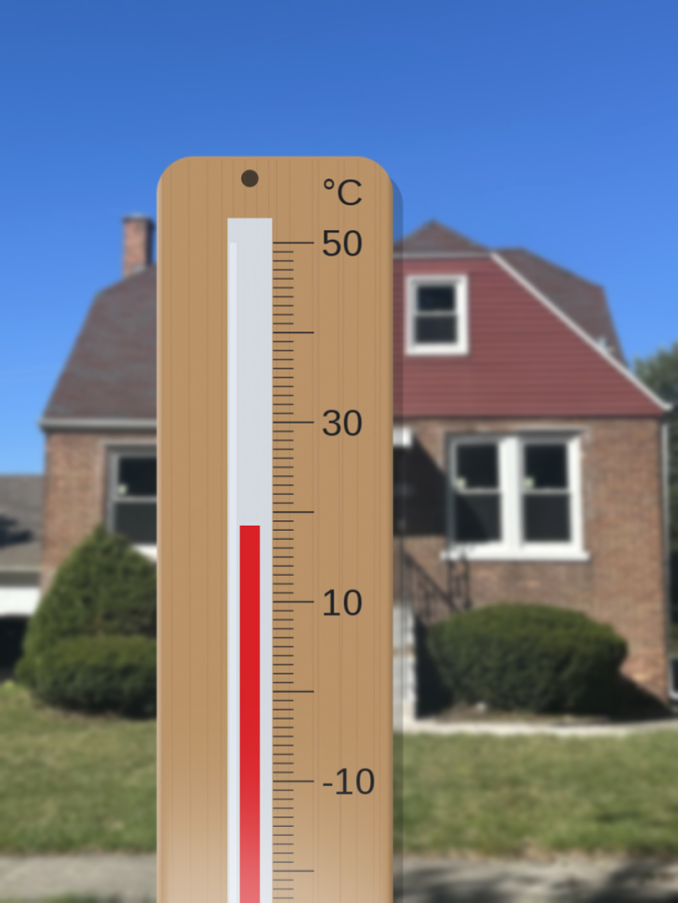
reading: {"value": 18.5, "unit": "°C"}
